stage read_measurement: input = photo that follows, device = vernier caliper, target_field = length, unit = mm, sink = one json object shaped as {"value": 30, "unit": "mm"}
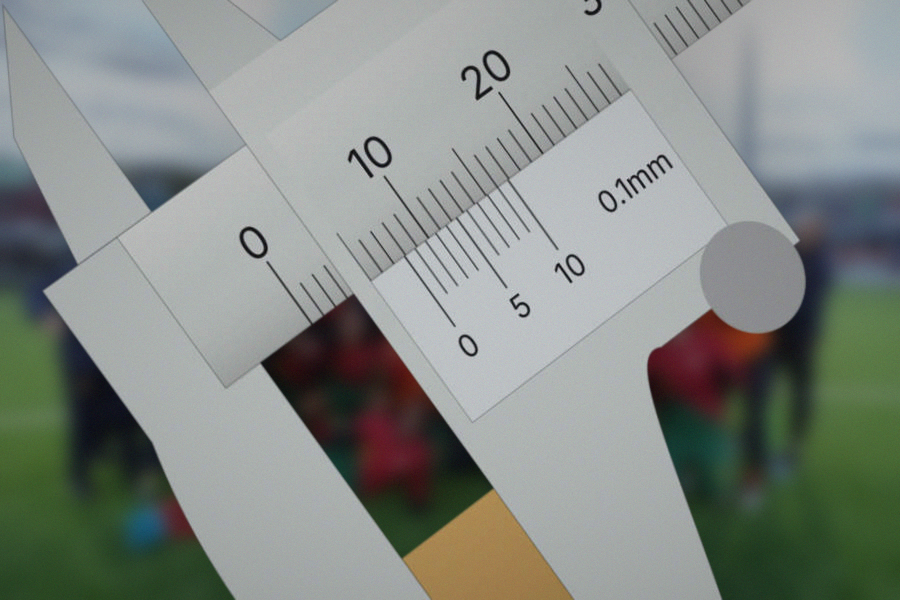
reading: {"value": 7.9, "unit": "mm"}
